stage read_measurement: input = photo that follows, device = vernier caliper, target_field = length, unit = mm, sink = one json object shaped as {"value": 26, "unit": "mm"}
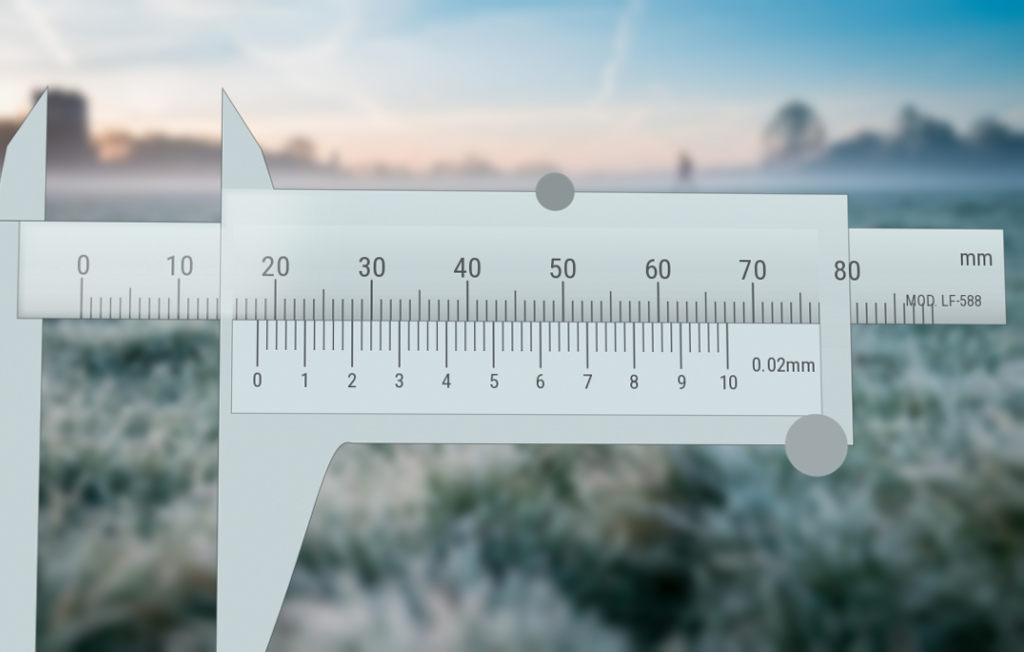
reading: {"value": 18.2, "unit": "mm"}
